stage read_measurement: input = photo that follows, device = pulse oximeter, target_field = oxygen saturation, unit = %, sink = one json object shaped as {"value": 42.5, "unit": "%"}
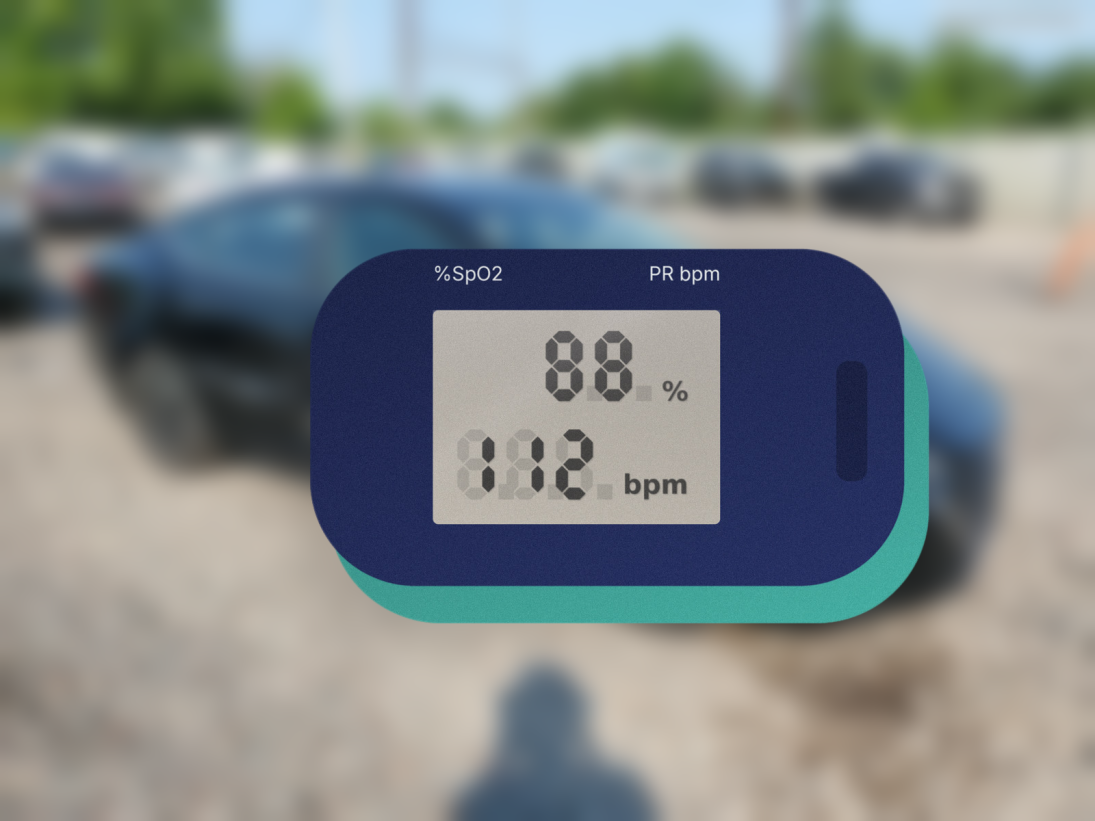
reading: {"value": 88, "unit": "%"}
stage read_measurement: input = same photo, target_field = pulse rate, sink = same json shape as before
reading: {"value": 112, "unit": "bpm"}
